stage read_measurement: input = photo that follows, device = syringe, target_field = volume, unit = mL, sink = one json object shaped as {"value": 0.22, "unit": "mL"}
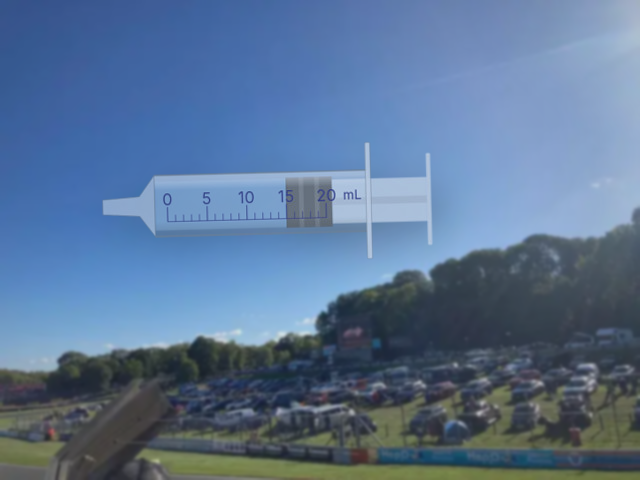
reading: {"value": 15, "unit": "mL"}
